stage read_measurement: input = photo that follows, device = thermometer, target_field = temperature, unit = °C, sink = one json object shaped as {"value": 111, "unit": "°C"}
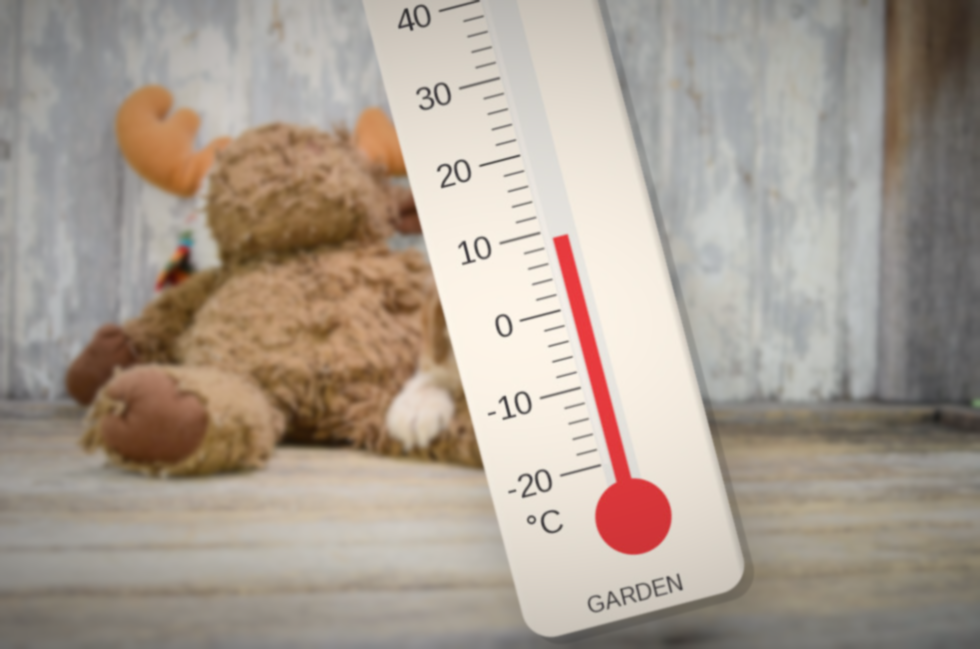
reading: {"value": 9, "unit": "°C"}
